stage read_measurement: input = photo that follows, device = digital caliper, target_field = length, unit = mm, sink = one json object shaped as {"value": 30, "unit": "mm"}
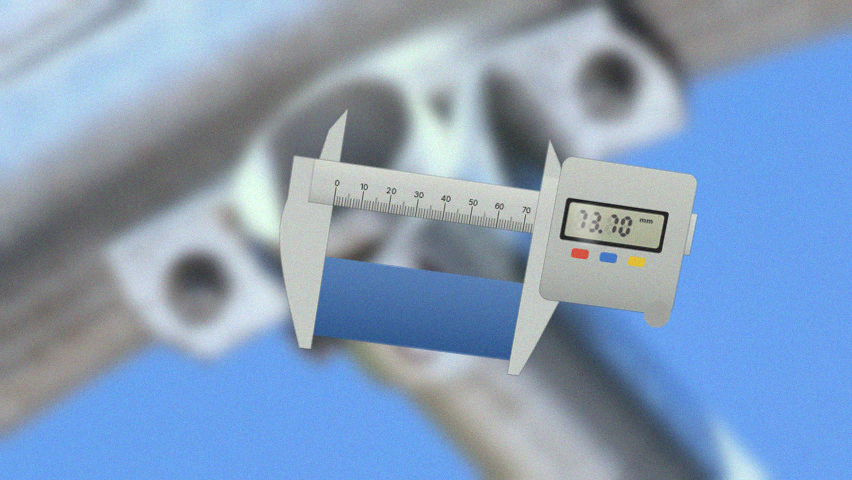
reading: {"value": 73.70, "unit": "mm"}
